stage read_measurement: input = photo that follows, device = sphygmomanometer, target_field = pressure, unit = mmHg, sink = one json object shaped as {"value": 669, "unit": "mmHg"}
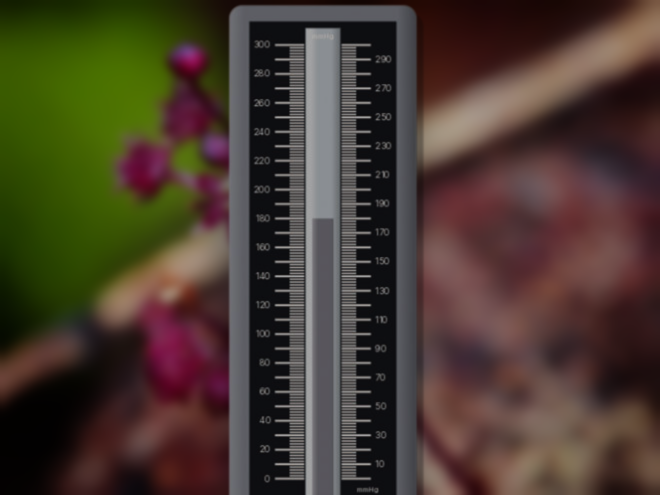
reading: {"value": 180, "unit": "mmHg"}
